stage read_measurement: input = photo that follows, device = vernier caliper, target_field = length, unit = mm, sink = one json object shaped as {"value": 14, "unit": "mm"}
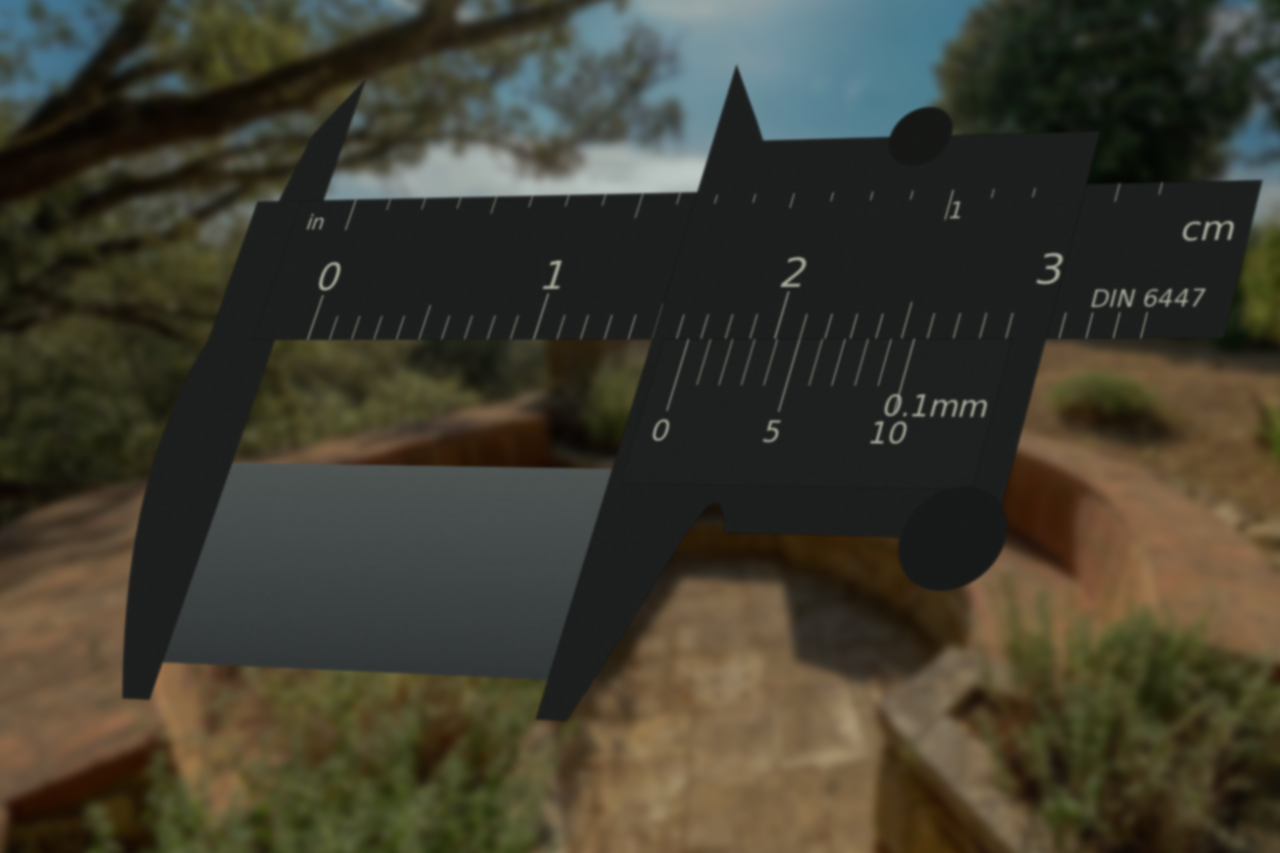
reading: {"value": 16.5, "unit": "mm"}
